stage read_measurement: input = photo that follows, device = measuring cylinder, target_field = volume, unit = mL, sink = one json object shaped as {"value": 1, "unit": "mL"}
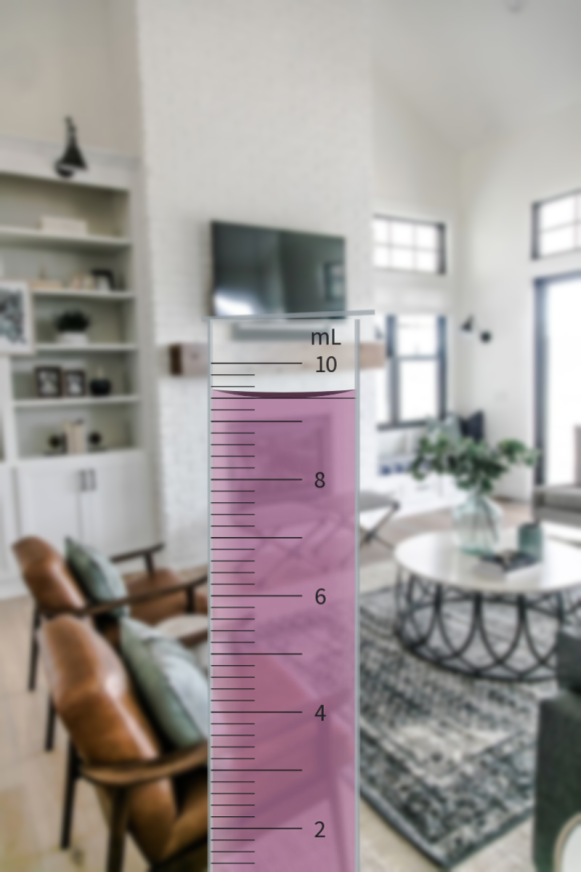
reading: {"value": 9.4, "unit": "mL"}
